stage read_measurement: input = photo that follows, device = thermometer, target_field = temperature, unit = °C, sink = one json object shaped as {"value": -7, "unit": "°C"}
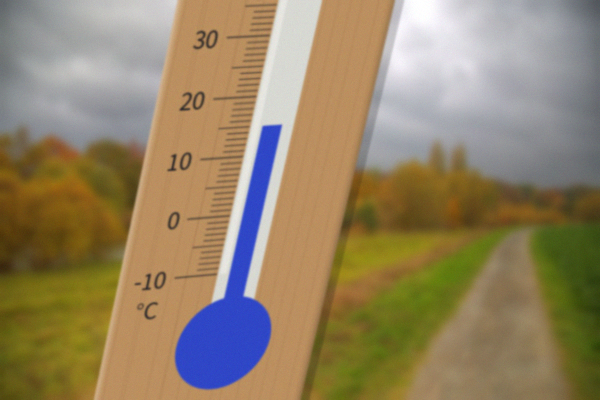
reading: {"value": 15, "unit": "°C"}
